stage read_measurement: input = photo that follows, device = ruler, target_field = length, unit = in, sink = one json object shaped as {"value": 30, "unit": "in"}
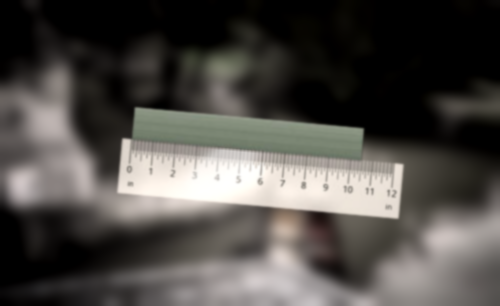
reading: {"value": 10.5, "unit": "in"}
